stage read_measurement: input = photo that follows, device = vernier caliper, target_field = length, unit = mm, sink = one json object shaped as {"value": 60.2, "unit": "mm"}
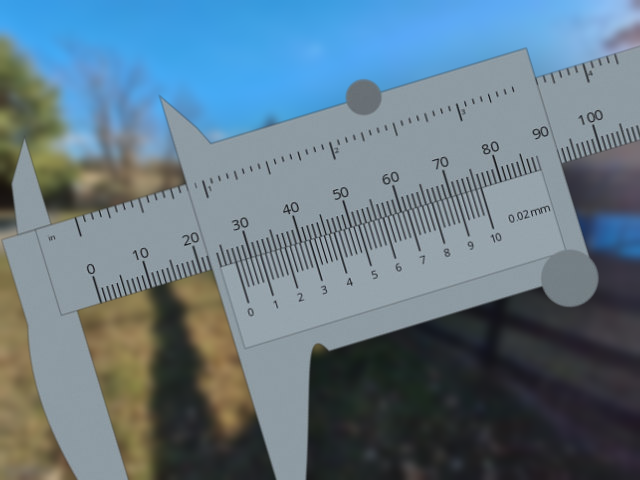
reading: {"value": 27.0, "unit": "mm"}
